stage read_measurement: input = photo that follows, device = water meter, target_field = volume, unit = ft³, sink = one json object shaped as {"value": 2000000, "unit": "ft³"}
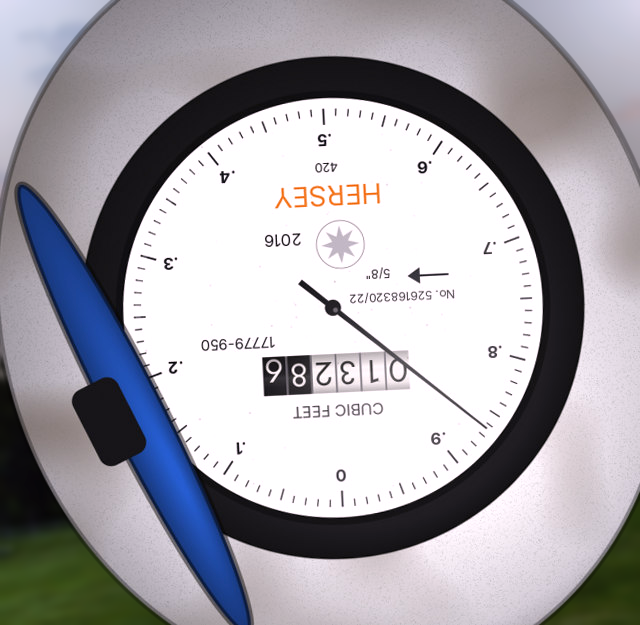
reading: {"value": 13285.86, "unit": "ft³"}
